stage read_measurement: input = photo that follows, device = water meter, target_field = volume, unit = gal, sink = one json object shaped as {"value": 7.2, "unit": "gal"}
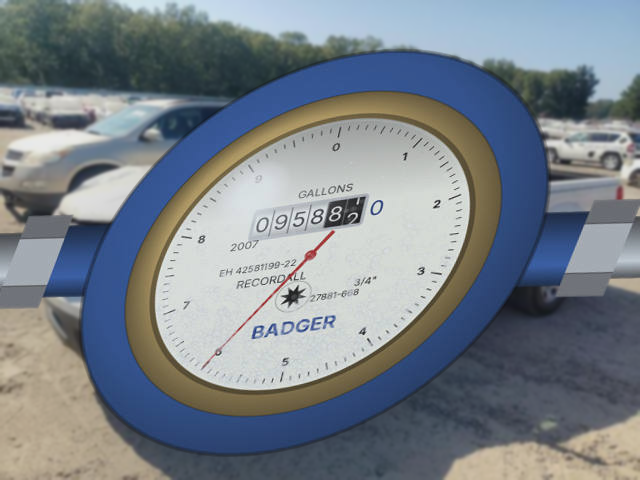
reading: {"value": 958816.0, "unit": "gal"}
